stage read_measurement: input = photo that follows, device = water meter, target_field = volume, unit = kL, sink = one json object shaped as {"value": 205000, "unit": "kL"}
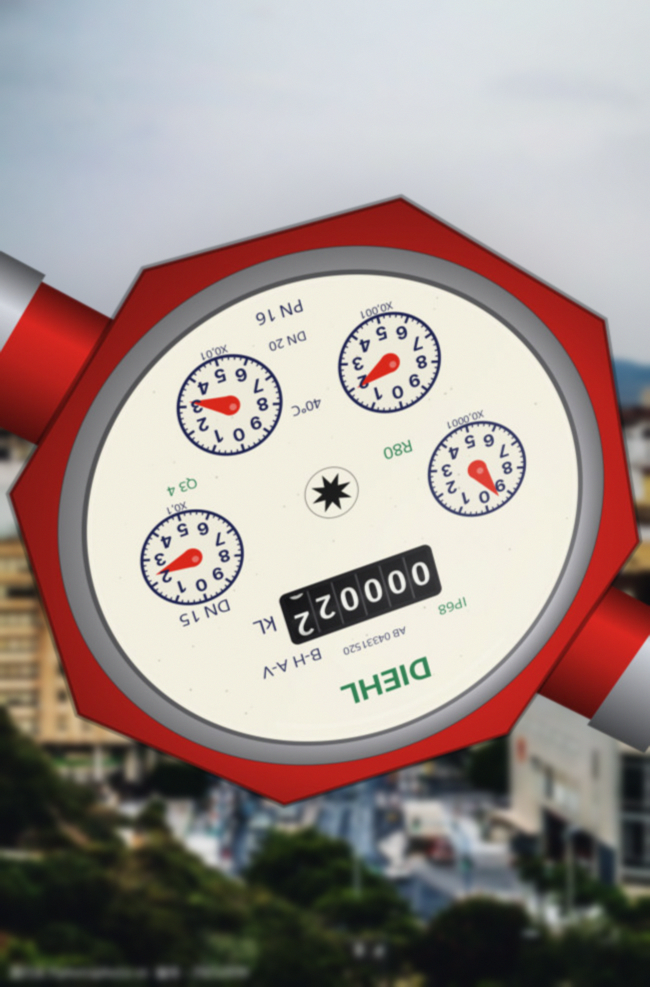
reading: {"value": 22.2319, "unit": "kL"}
